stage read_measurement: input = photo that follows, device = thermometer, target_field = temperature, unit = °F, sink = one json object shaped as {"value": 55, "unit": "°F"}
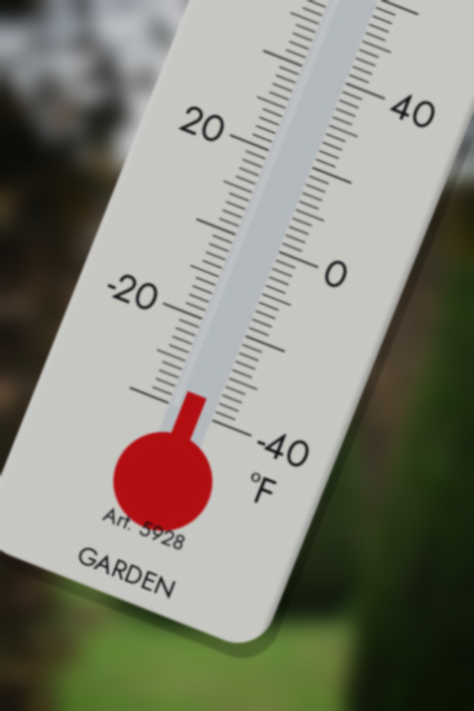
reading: {"value": -36, "unit": "°F"}
